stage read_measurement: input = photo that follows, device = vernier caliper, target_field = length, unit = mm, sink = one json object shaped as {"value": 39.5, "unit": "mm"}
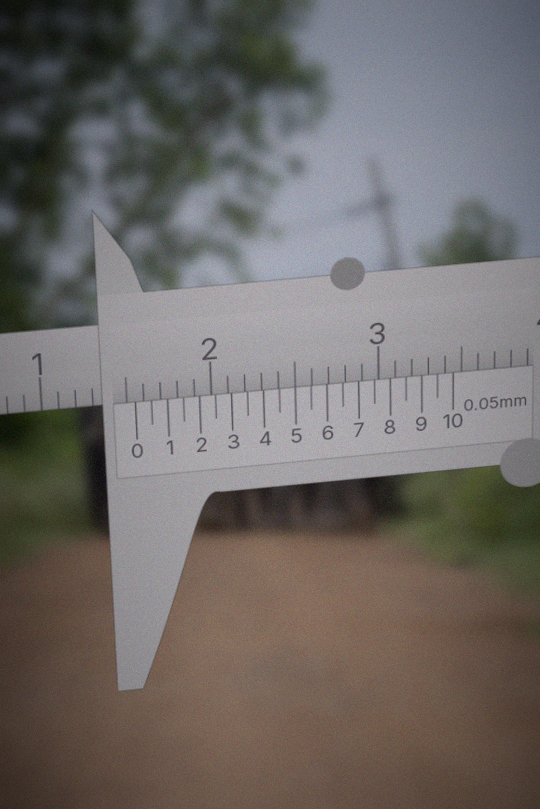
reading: {"value": 15.5, "unit": "mm"}
